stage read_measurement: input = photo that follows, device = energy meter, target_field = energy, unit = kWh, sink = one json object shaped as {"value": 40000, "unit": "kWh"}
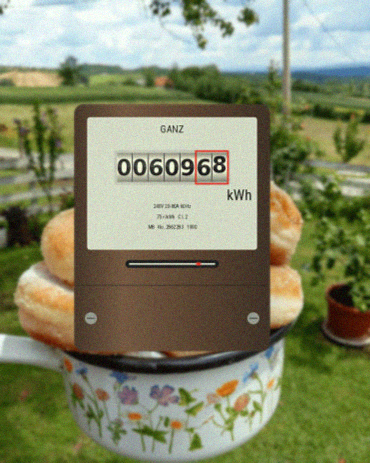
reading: {"value": 609.68, "unit": "kWh"}
